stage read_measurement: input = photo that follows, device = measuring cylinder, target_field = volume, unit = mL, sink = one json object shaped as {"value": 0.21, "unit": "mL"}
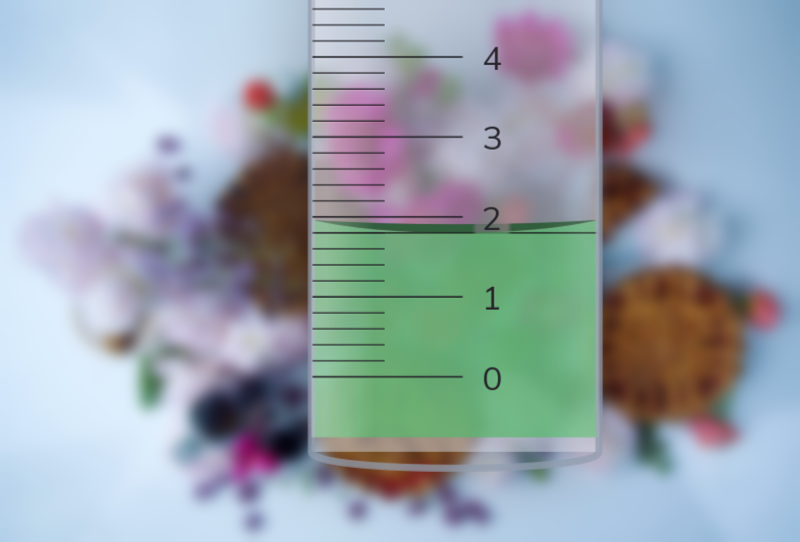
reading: {"value": 1.8, "unit": "mL"}
